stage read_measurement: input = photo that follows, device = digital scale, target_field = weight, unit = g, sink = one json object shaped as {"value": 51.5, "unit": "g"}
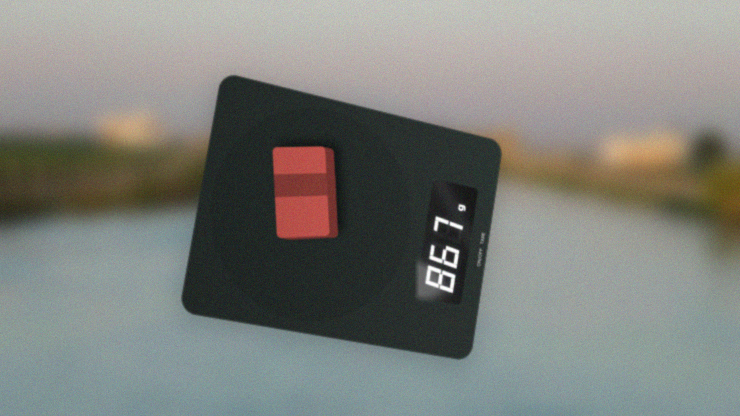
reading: {"value": 867, "unit": "g"}
